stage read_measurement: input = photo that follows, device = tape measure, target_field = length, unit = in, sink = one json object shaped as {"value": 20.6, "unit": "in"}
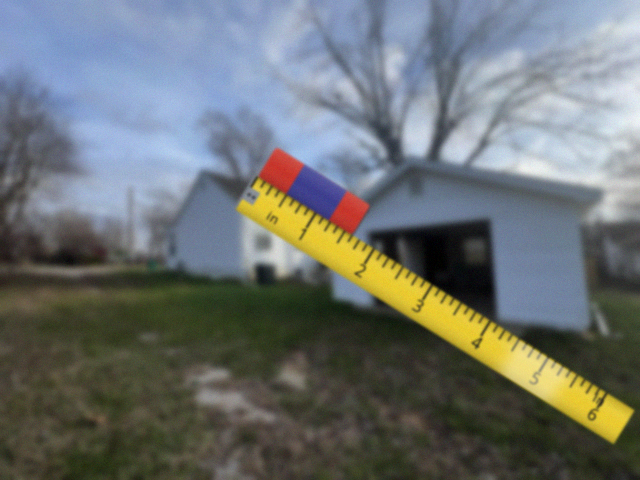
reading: {"value": 1.625, "unit": "in"}
